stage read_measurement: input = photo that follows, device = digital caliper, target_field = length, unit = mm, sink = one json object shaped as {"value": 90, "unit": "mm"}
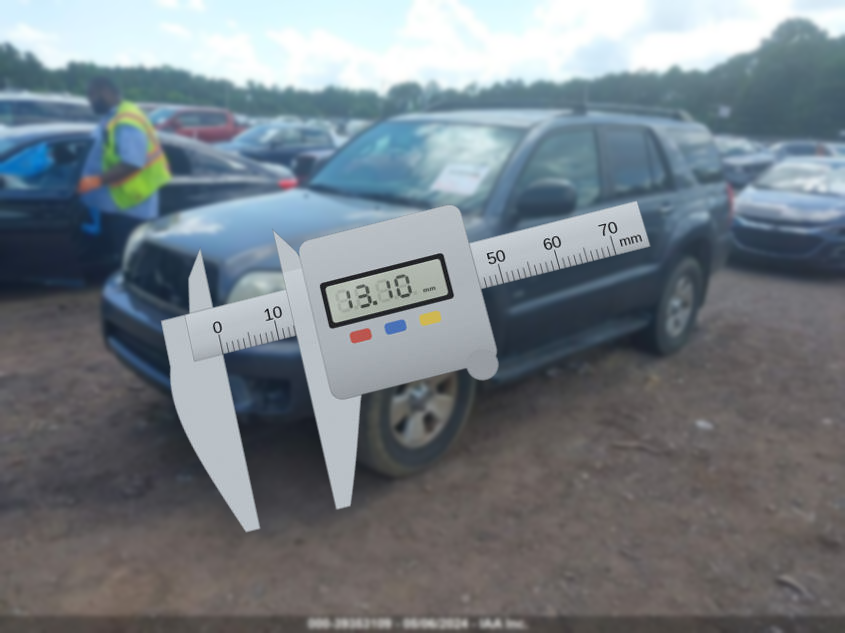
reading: {"value": 13.10, "unit": "mm"}
